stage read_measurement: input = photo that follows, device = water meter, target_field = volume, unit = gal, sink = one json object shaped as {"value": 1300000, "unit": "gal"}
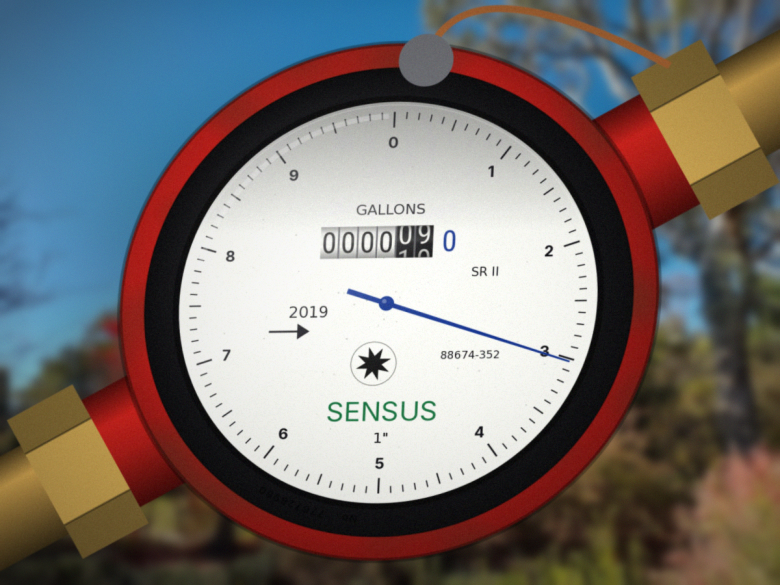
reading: {"value": 93.0, "unit": "gal"}
